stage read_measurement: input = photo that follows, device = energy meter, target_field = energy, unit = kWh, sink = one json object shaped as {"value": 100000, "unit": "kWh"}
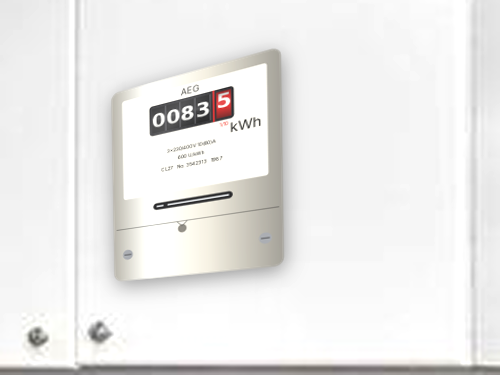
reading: {"value": 83.5, "unit": "kWh"}
